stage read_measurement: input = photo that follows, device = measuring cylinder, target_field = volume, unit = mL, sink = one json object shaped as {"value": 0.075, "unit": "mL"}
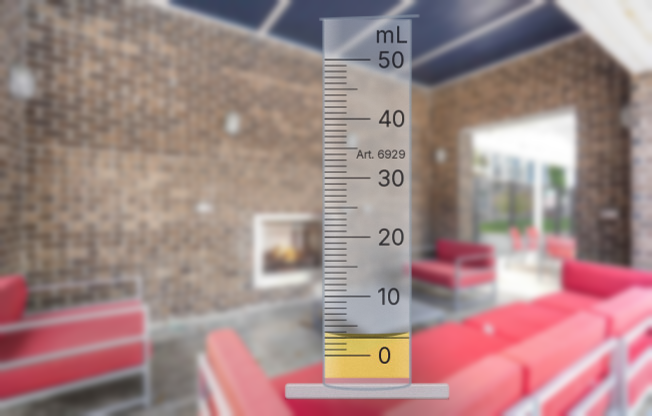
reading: {"value": 3, "unit": "mL"}
